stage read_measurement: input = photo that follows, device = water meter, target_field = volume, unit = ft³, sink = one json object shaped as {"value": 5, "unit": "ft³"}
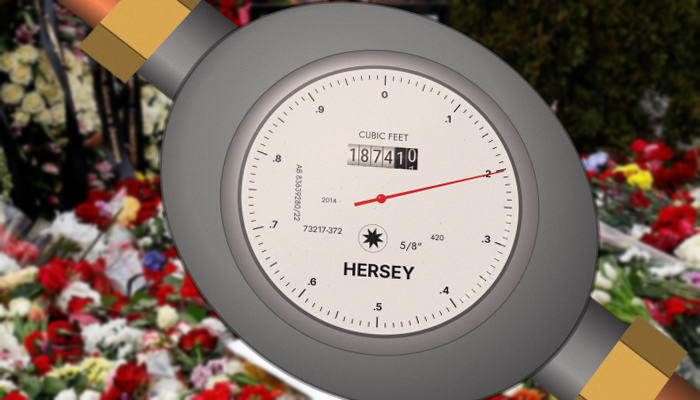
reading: {"value": 187410.20, "unit": "ft³"}
